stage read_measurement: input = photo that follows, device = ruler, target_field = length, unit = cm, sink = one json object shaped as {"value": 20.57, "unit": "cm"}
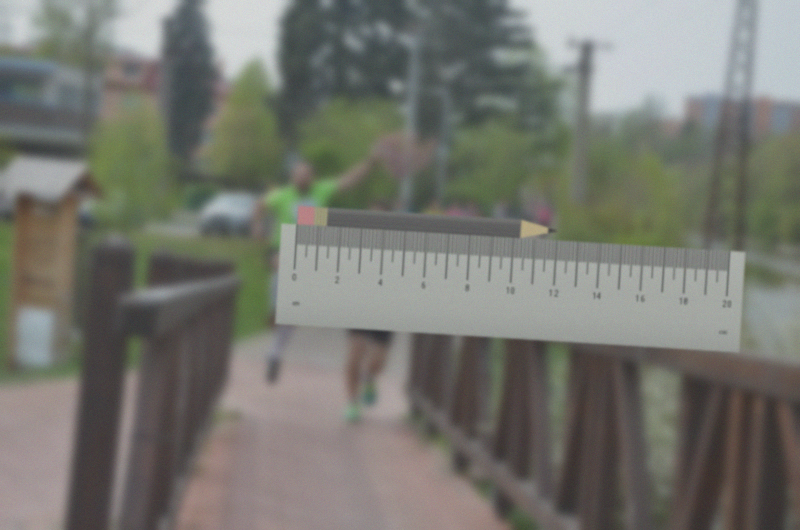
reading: {"value": 12, "unit": "cm"}
